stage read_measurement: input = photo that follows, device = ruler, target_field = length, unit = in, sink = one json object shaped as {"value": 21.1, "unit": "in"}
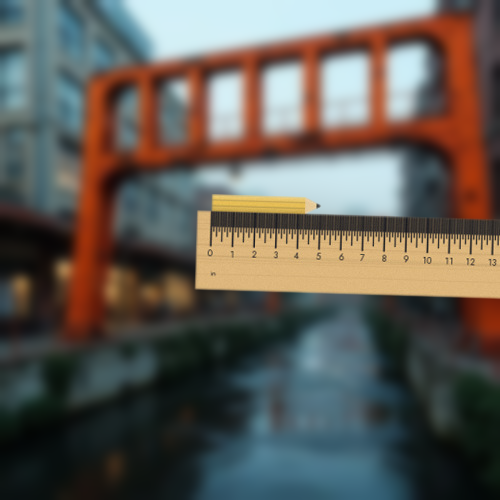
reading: {"value": 5, "unit": "in"}
